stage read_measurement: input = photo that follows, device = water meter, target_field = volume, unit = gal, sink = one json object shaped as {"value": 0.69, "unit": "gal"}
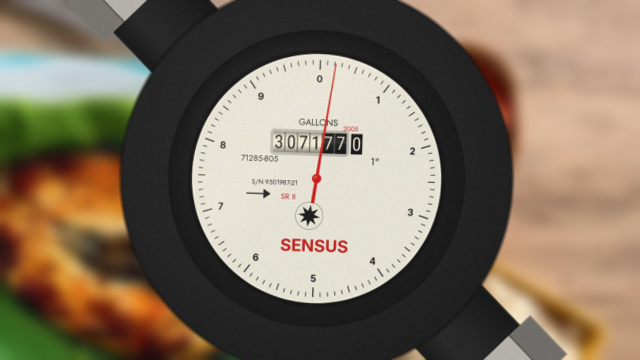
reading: {"value": 3071770.2, "unit": "gal"}
